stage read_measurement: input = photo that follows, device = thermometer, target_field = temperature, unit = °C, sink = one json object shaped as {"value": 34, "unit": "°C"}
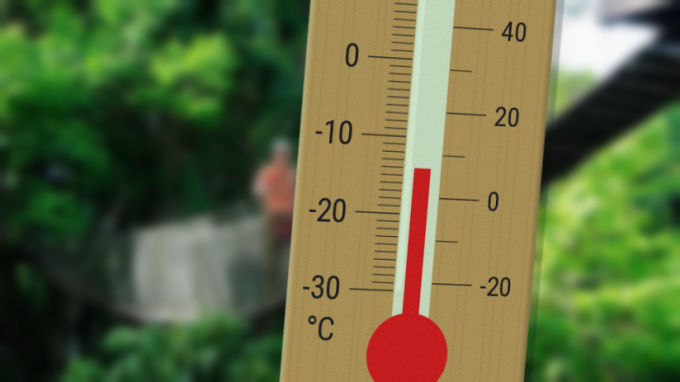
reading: {"value": -14, "unit": "°C"}
